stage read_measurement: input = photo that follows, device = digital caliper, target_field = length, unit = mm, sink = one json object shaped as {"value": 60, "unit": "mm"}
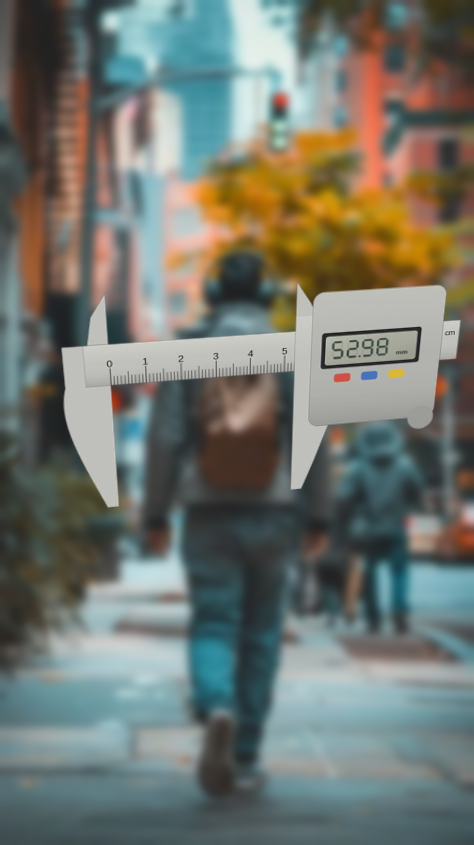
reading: {"value": 52.98, "unit": "mm"}
